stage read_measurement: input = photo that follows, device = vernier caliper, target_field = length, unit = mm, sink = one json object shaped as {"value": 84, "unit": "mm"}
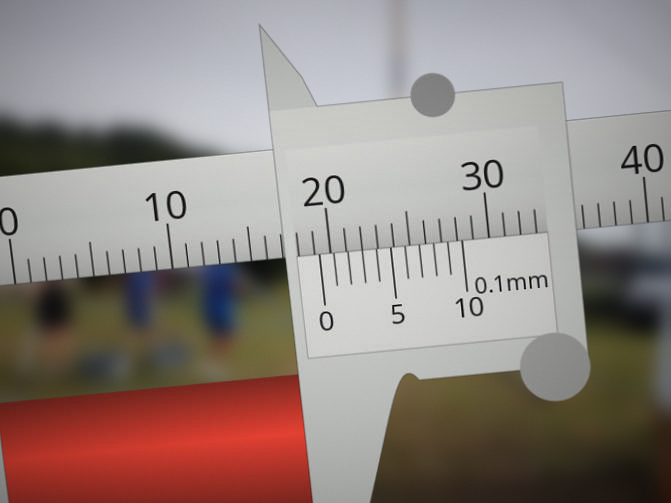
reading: {"value": 19.3, "unit": "mm"}
